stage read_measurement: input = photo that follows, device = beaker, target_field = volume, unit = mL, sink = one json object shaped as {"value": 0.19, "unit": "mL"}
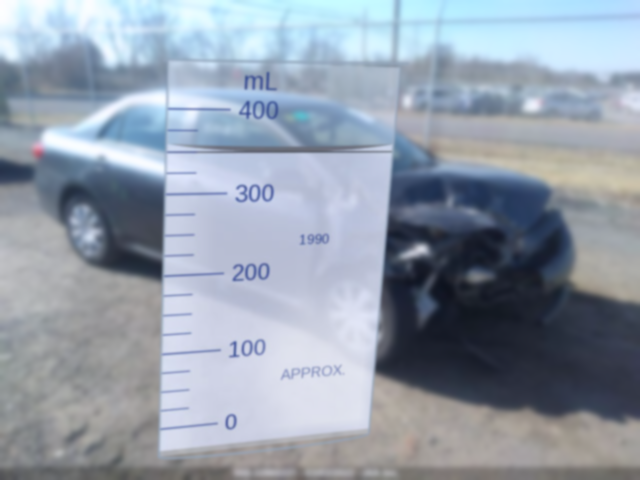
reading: {"value": 350, "unit": "mL"}
